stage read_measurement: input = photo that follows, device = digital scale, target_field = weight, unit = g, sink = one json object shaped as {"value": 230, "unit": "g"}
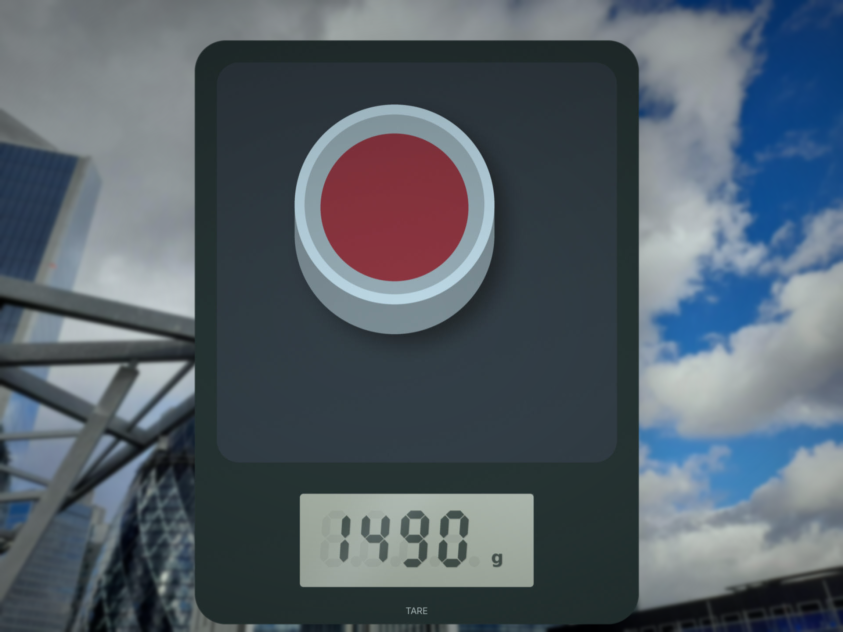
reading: {"value": 1490, "unit": "g"}
